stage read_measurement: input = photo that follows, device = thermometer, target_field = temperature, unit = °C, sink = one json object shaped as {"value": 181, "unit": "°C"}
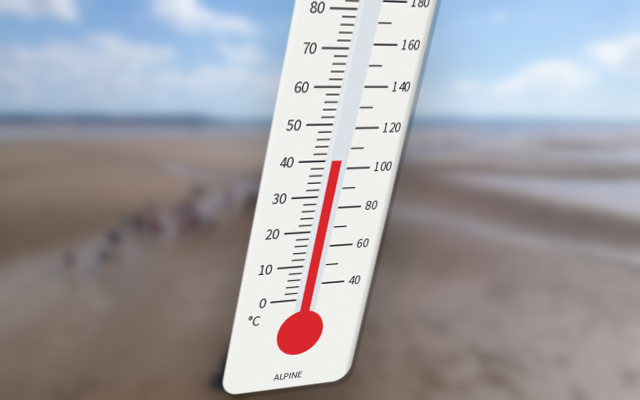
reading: {"value": 40, "unit": "°C"}
